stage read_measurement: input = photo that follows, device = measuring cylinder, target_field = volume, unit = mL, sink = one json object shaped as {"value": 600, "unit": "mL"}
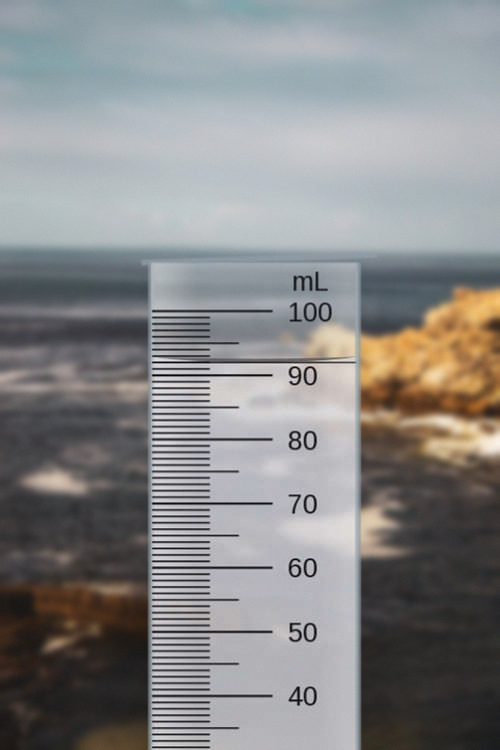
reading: {"value": 92, "unit": "mL"}
